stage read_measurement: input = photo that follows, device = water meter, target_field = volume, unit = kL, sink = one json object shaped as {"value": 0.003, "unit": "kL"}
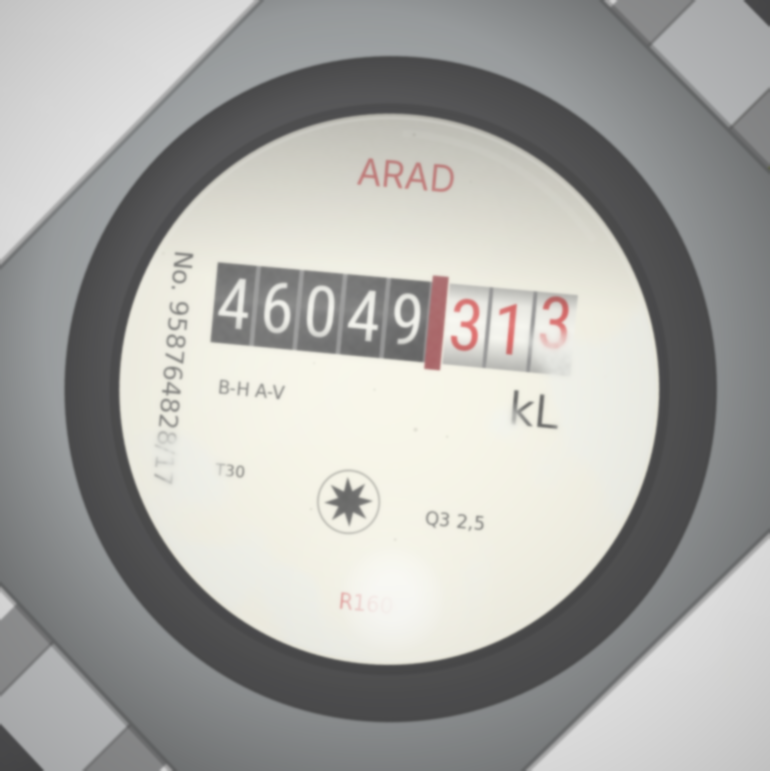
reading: {"value": 46049.313, "unit": "kL"}
